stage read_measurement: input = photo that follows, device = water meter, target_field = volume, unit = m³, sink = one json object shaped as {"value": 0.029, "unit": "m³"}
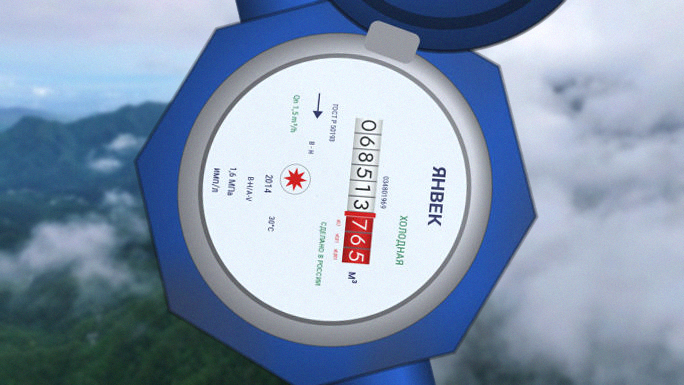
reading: {"value": 68513.765, "unit": "m³"}
